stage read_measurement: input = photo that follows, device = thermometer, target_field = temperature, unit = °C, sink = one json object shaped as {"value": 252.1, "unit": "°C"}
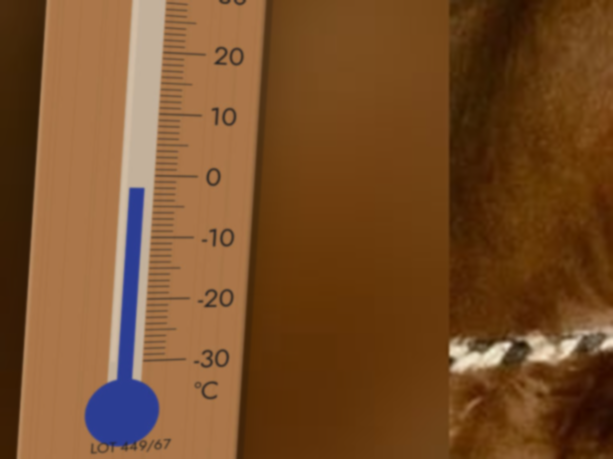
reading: {"value": -2, "unit": "°C"}
